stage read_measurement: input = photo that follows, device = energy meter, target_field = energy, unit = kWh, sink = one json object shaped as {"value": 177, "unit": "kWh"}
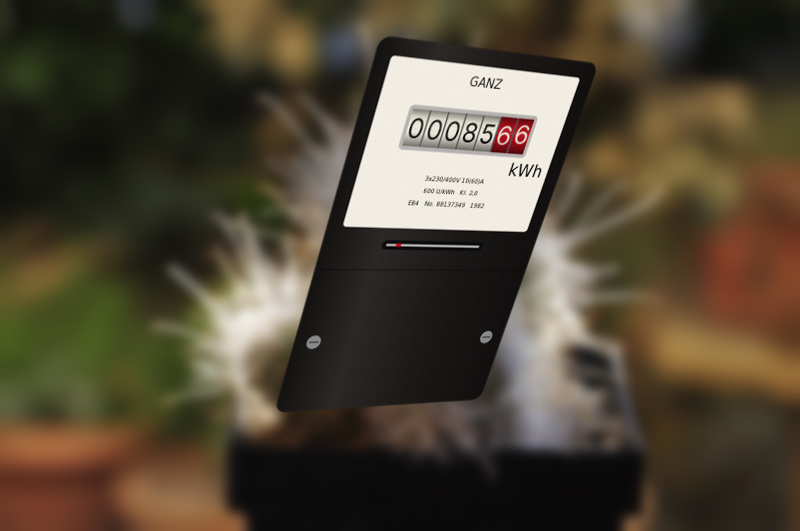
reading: {"value": 85.66, "unit": "kWh"}
